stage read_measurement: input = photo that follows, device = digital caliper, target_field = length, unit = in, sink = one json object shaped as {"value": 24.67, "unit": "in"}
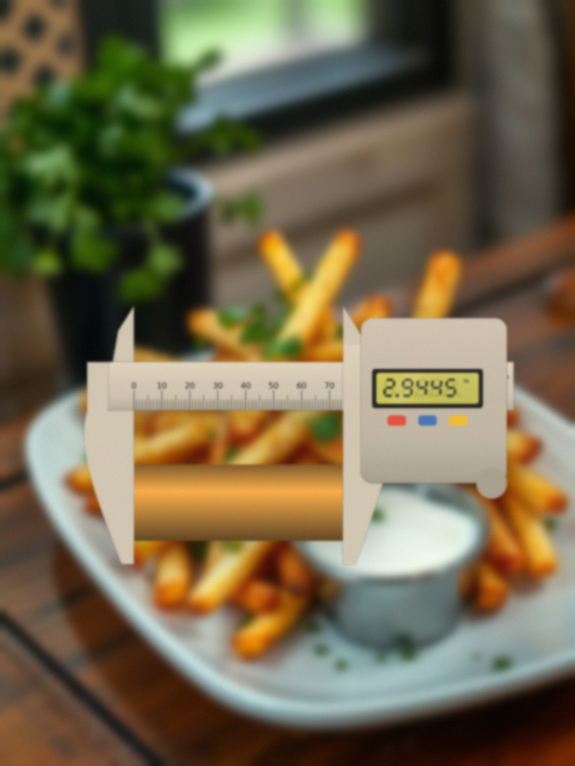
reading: {"value": 2.9445, "unit": "in"}
